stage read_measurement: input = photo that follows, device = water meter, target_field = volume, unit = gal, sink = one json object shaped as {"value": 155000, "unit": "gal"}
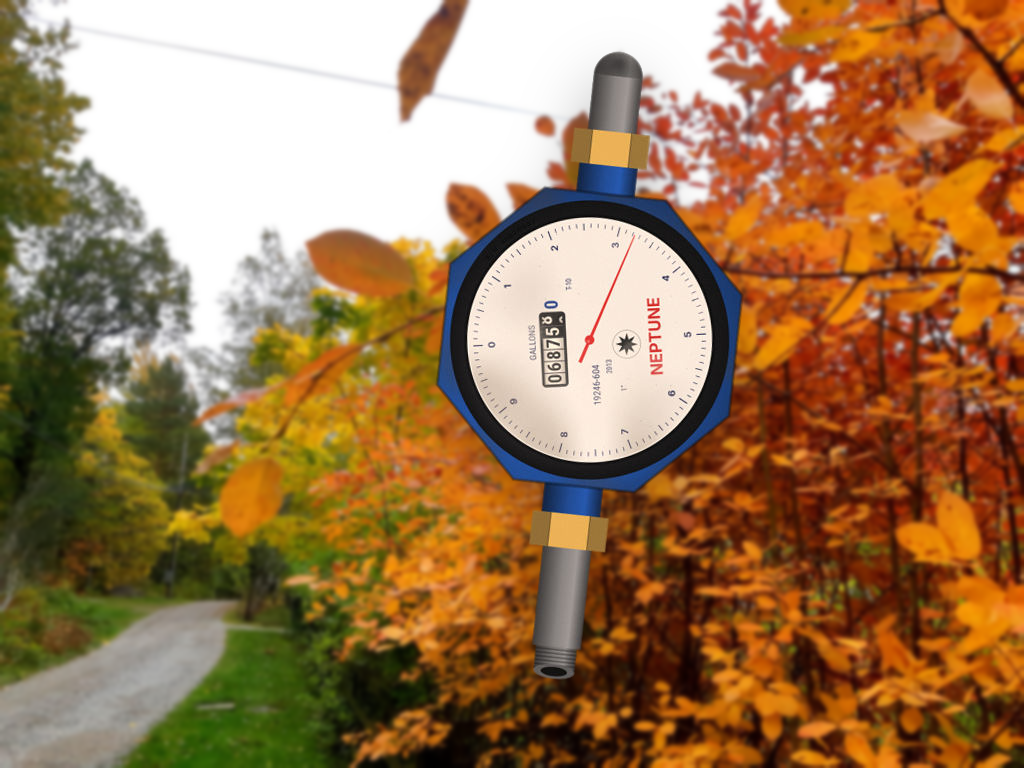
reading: {"value": 687583.2, "unit": "gal"}
